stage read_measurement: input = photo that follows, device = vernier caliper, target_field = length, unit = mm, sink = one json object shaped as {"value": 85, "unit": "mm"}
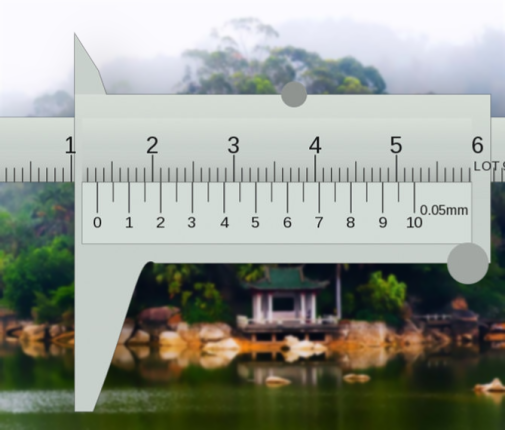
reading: {"value": 13.2, "unit": "mm"}
